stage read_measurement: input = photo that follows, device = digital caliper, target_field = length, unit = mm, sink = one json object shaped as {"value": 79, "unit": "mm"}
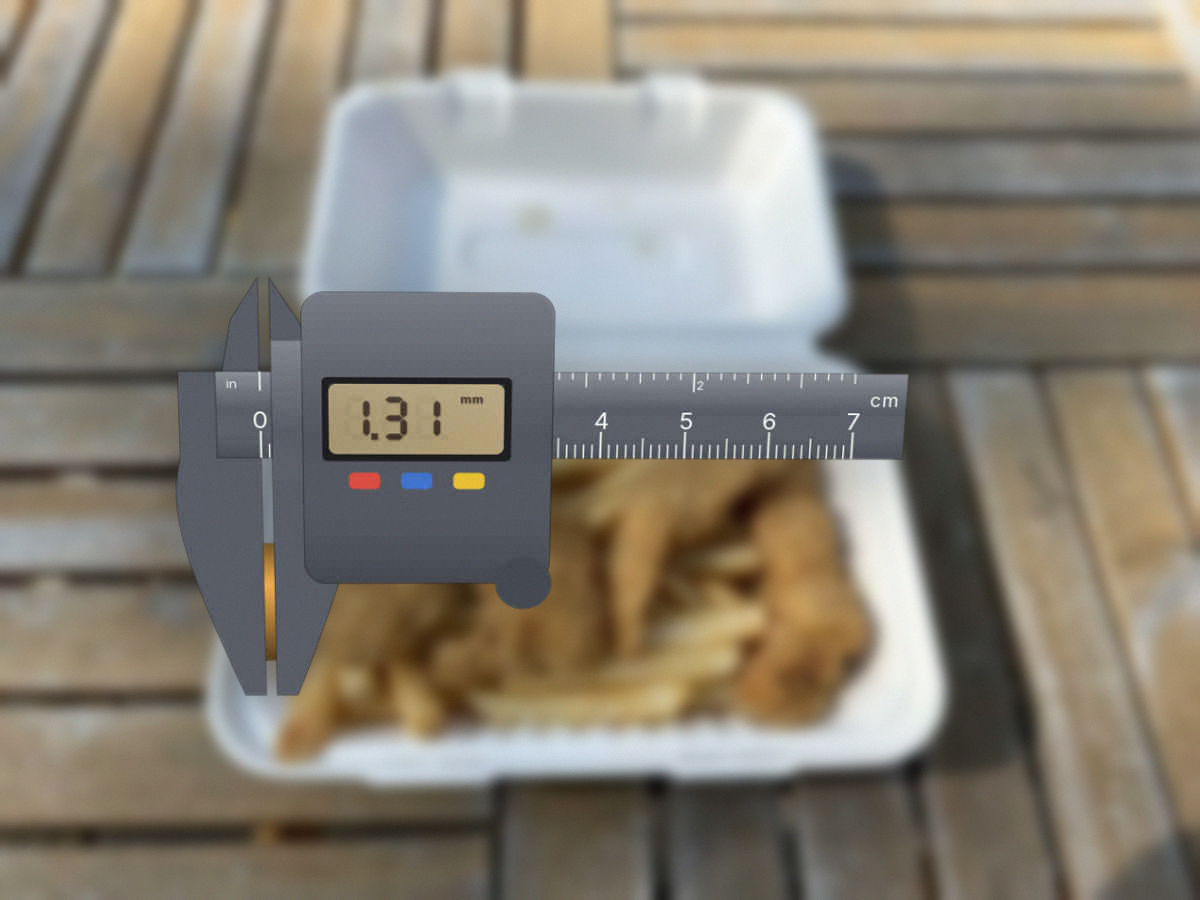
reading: {"value": 1.31, "unit": "mm"}
